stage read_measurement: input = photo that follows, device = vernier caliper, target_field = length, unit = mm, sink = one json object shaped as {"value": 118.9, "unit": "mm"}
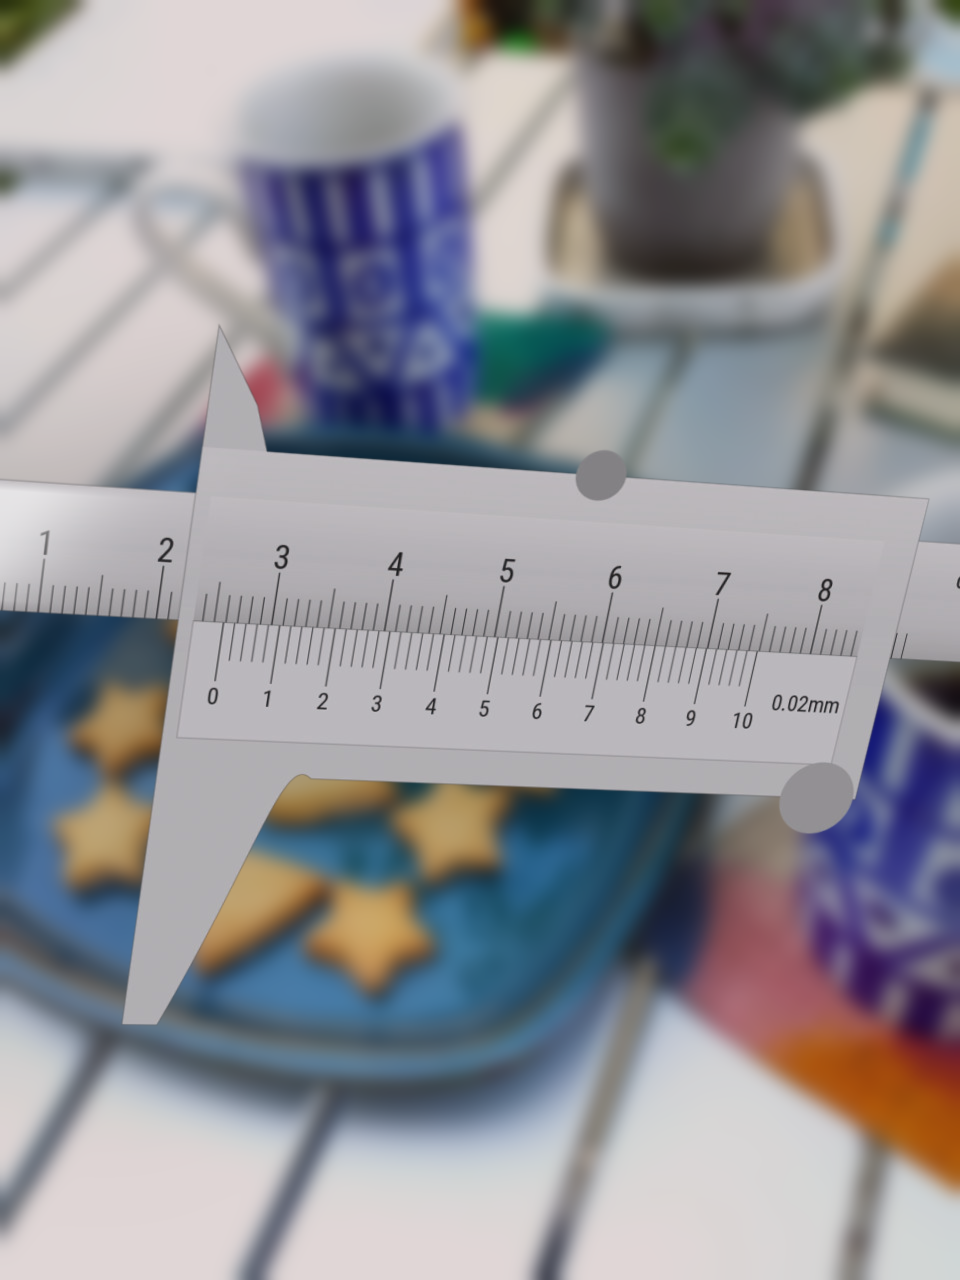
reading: {"value": 25.8, "unit": "mm"}
